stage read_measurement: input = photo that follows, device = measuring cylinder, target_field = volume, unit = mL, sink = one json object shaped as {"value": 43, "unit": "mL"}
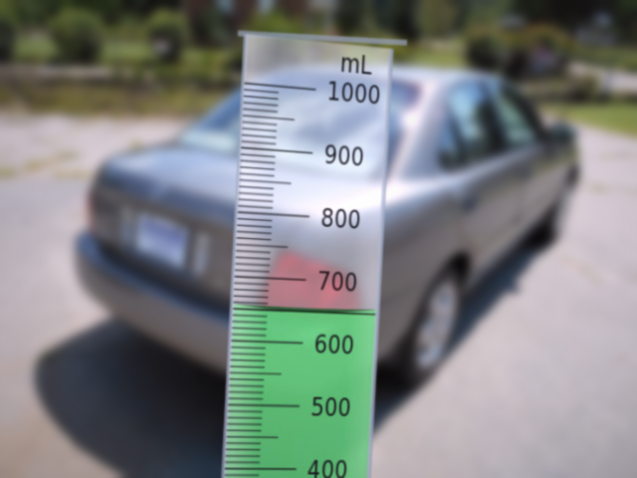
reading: {"value": 650, "unit": "mL"}
